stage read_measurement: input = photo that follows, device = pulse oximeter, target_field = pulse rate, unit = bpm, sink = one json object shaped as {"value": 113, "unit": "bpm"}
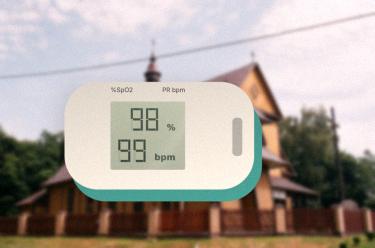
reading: {"value": 99, "unit": "bpm"}
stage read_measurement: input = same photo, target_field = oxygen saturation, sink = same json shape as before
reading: {"value": 98, "unit": "%"}
